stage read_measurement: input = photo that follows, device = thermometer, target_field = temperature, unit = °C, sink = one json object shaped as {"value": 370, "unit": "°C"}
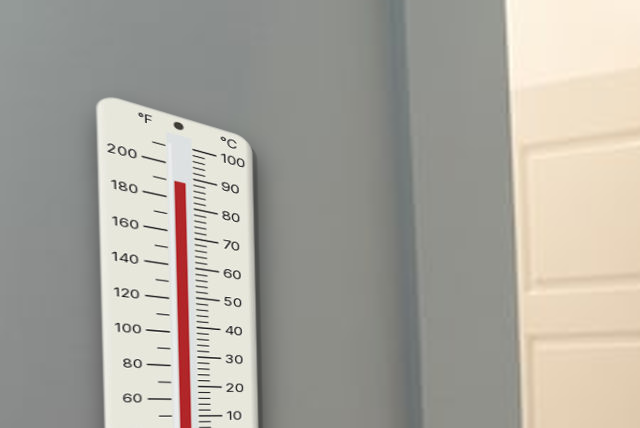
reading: {"value": 88, "unit": "°C"}
